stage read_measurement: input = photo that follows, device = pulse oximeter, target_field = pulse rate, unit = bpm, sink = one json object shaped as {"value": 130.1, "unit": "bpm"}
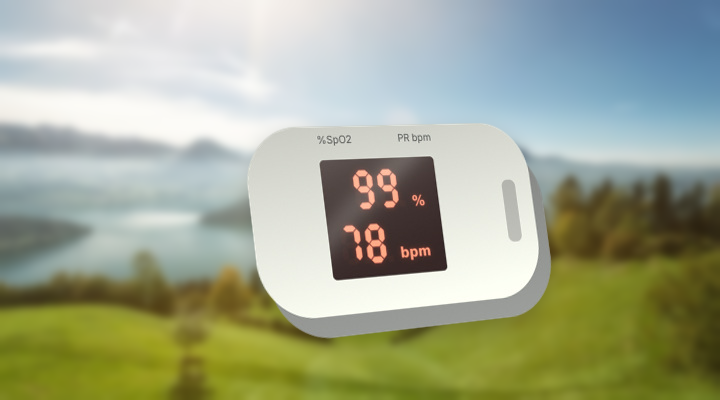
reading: {"value": 78, "unit": "bpm"}
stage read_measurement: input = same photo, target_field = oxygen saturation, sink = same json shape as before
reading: {"value": 99, "unit": "%"}
